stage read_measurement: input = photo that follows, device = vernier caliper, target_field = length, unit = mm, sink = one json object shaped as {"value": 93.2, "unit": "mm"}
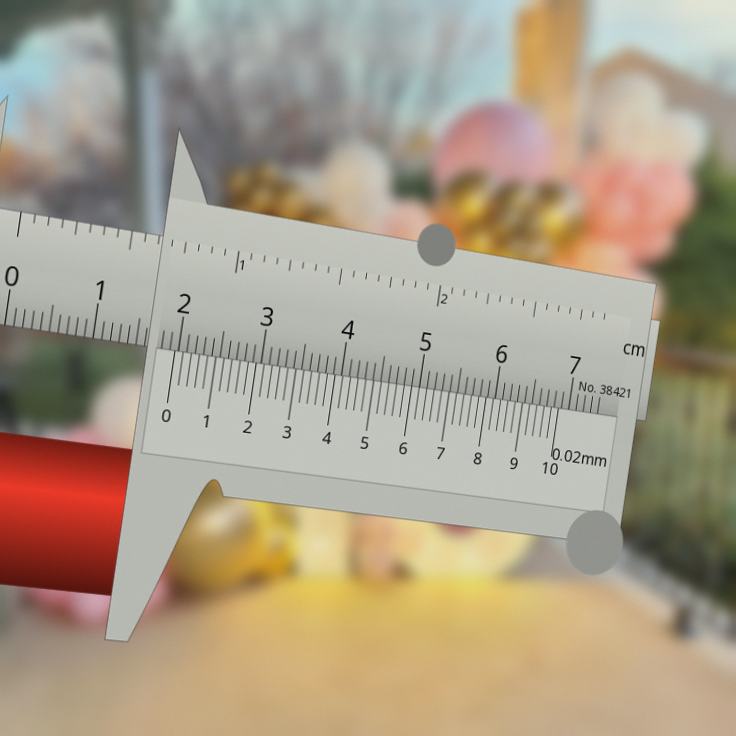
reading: {"value": 19.6, "unit": "mm"}
